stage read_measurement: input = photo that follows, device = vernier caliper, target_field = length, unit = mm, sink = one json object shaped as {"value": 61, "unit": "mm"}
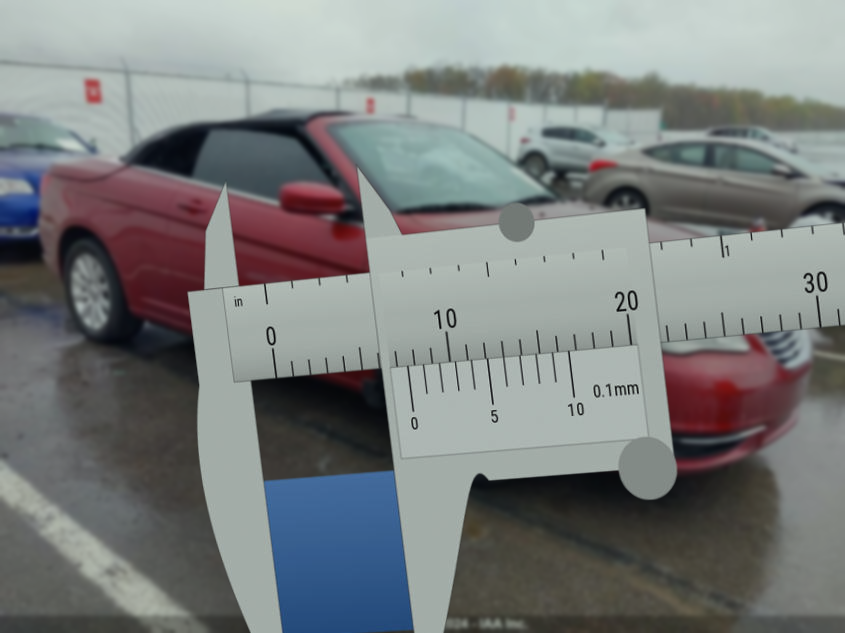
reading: {"value": 7.6, "unit": "mm"}
